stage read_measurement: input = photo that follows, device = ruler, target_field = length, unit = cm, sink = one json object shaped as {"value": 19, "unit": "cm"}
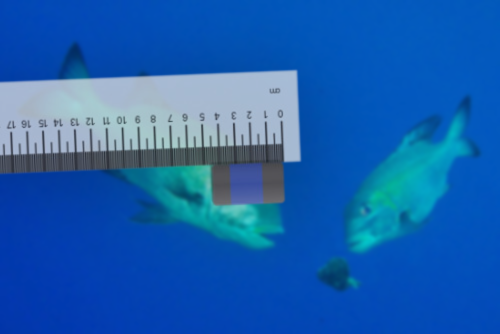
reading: {"value": 4.5, "unit": "cm"}
